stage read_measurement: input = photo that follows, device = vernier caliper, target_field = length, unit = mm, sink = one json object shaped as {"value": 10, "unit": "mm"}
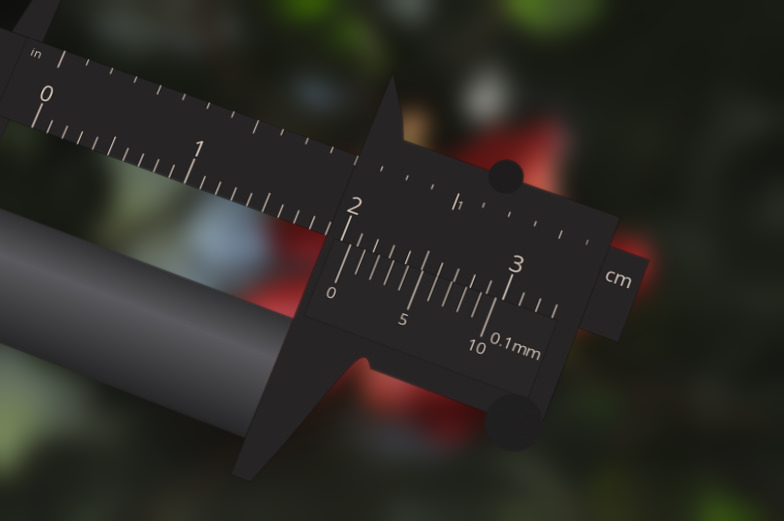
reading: {"value": 20.6, "unit": "mm"}
